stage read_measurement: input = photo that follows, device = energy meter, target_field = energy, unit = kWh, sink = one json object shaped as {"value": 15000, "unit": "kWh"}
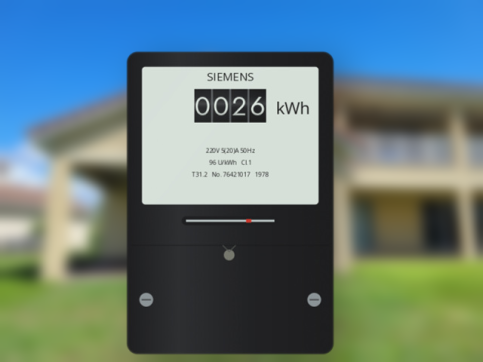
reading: {"value": 26, "unit": "kWh"}
